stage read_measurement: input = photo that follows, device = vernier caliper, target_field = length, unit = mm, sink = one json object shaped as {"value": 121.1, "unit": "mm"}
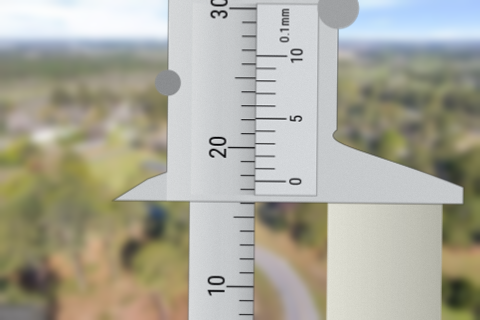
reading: {"value": 17.6, "unit": "mm"}
